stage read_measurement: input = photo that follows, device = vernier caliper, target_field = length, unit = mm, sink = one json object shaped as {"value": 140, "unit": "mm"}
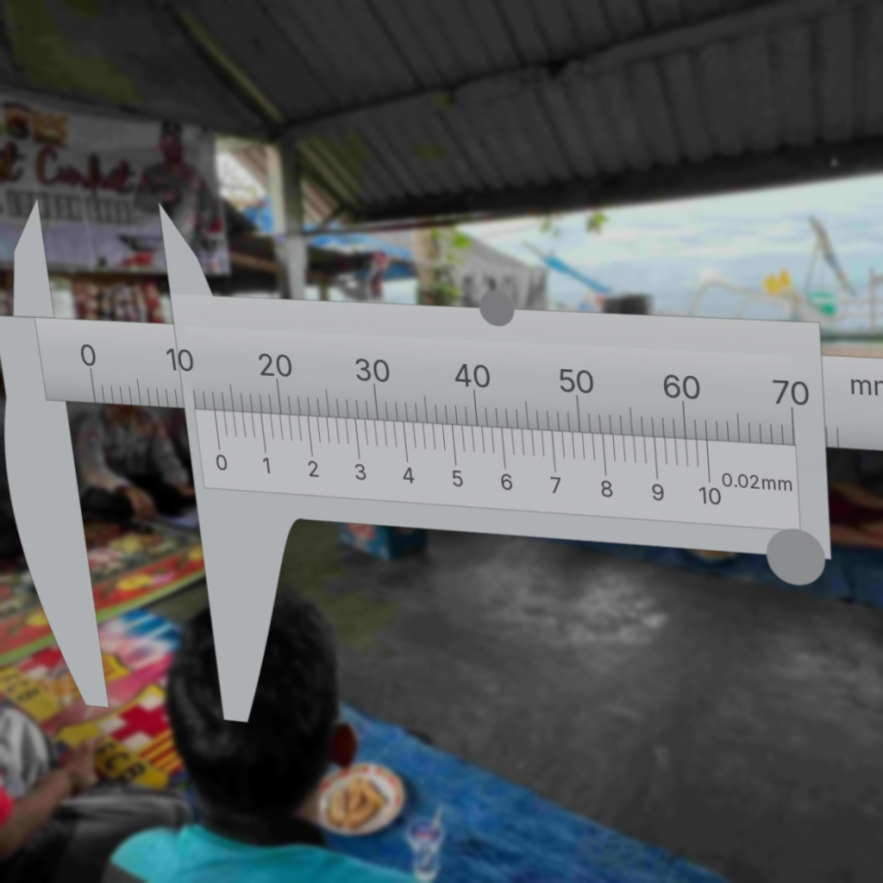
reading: {"value": 13.0, "unit": "mm"}
